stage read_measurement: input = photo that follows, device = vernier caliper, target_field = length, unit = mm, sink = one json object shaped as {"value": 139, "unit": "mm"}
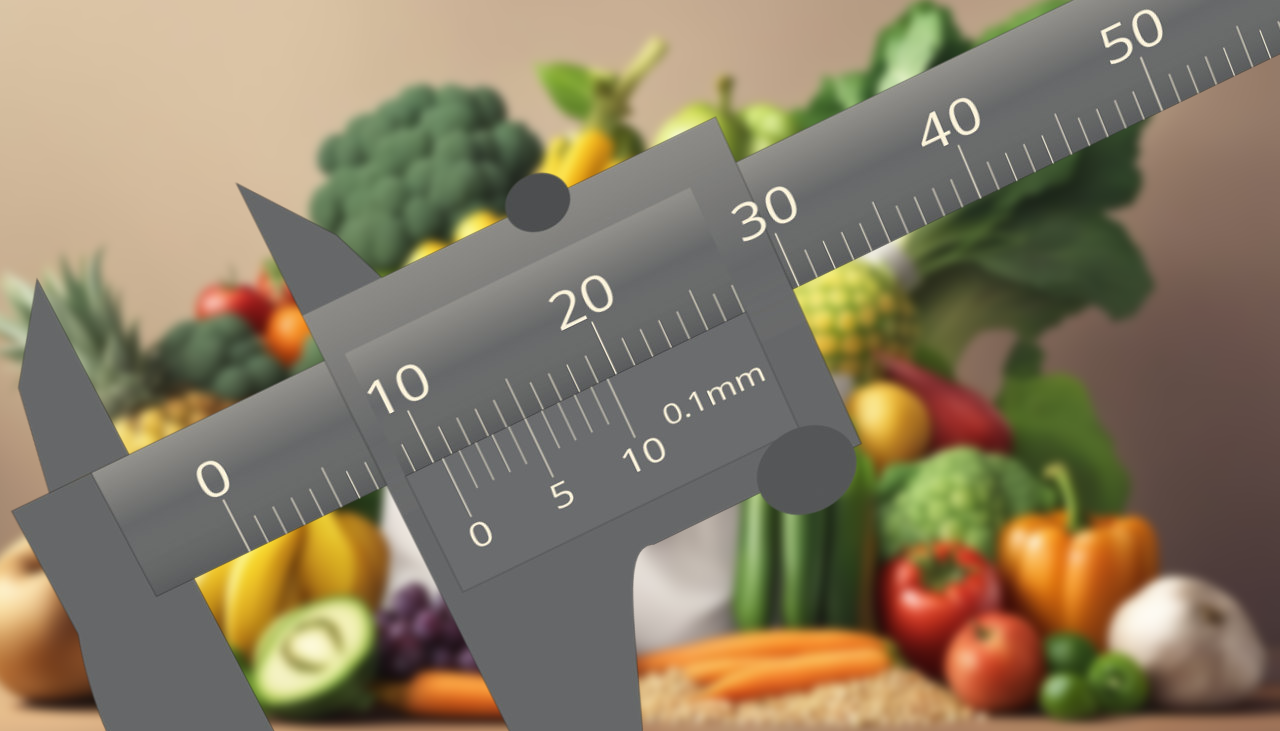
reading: {"value": 10.5, "unit": "mm"}
